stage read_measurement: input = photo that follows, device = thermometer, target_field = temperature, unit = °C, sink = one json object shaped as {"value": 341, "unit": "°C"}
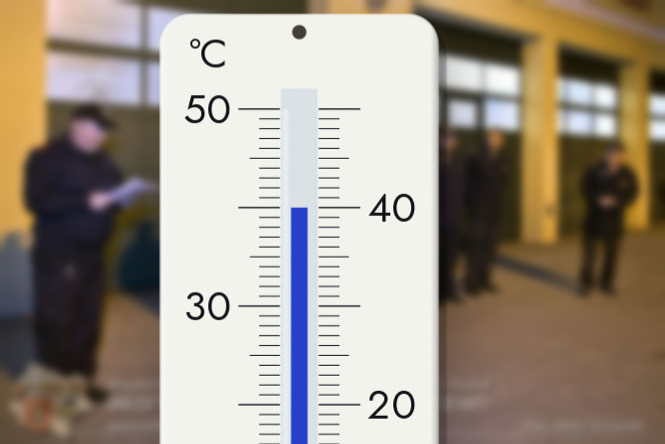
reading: {"value": 40, "unit": "°C"}
